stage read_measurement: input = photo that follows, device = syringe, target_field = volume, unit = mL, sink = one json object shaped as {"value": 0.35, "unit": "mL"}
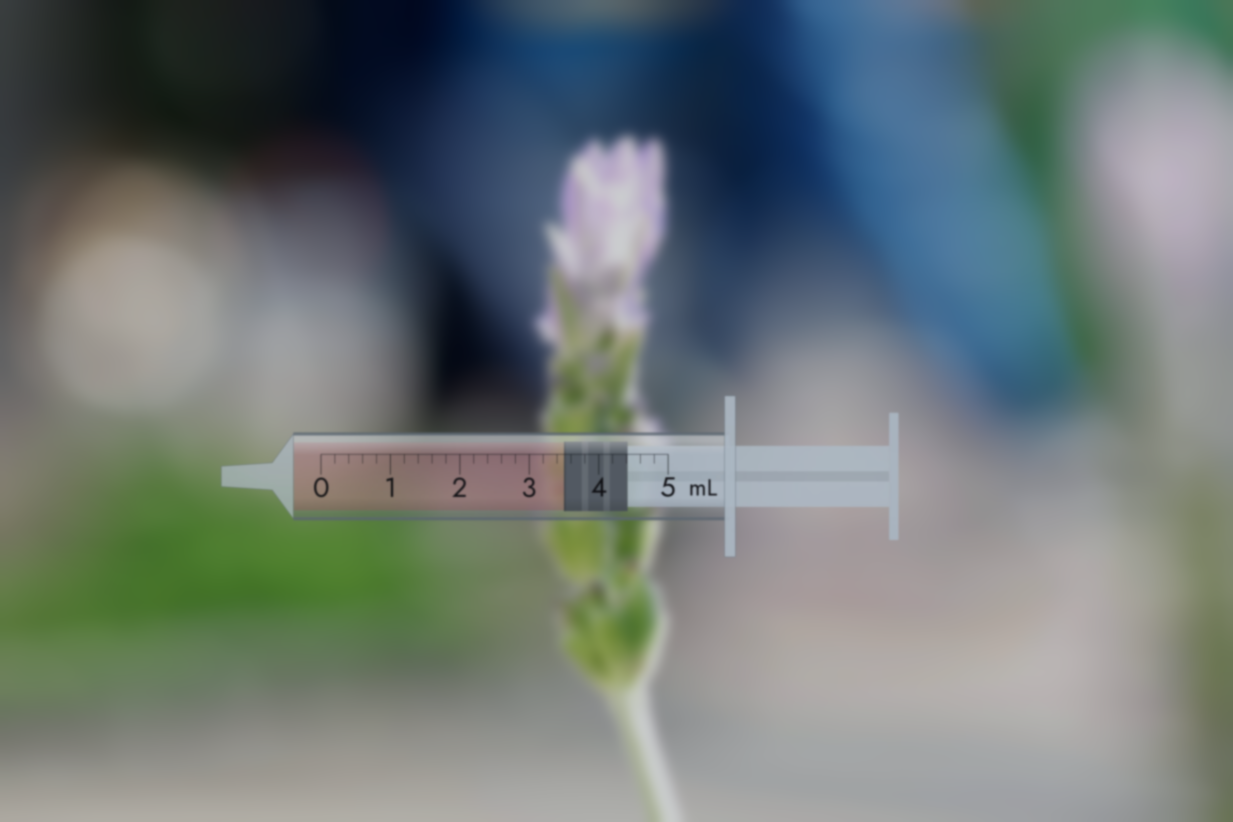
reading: {"value": 3.5, "unit": "mL"}
